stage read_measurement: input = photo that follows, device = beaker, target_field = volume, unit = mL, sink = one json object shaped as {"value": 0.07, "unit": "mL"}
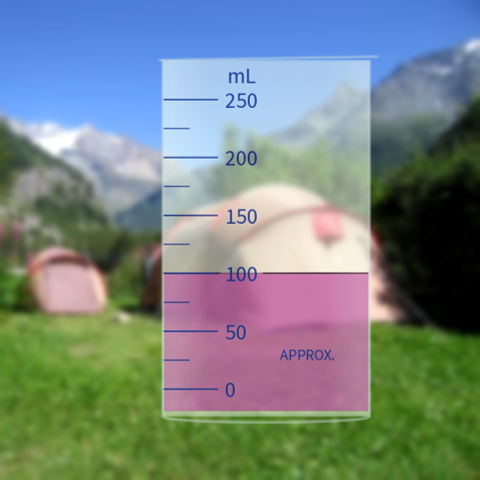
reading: {"value": 100, "unit": "mL"}
